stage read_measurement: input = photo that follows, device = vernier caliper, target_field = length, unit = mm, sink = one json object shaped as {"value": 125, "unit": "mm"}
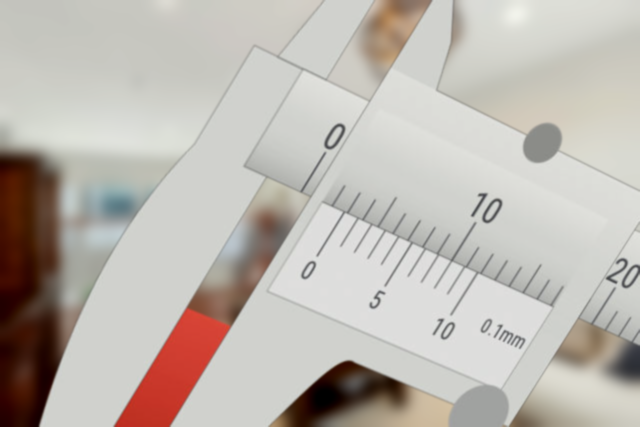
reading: {"value": 2.8, "unit": "mm"}
